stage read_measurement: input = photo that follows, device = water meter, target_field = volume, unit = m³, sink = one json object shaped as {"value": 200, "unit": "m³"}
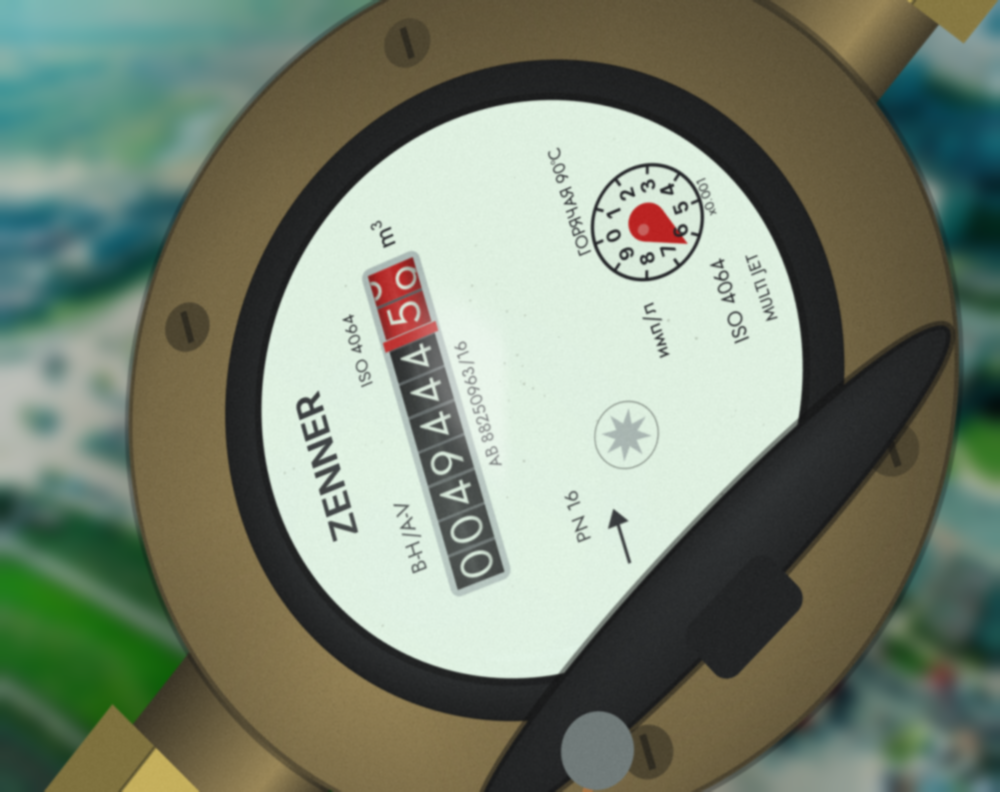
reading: {"value": 49444.586, "unit": "m³"}
